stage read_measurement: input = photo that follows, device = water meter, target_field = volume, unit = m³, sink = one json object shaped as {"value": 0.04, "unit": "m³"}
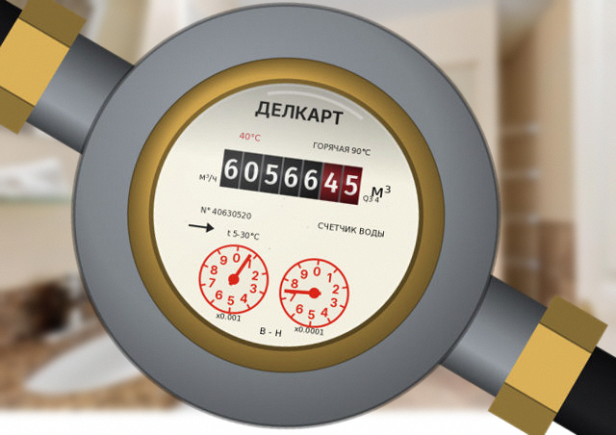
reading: {"value": 60566.4507, "unit": "m³"}
